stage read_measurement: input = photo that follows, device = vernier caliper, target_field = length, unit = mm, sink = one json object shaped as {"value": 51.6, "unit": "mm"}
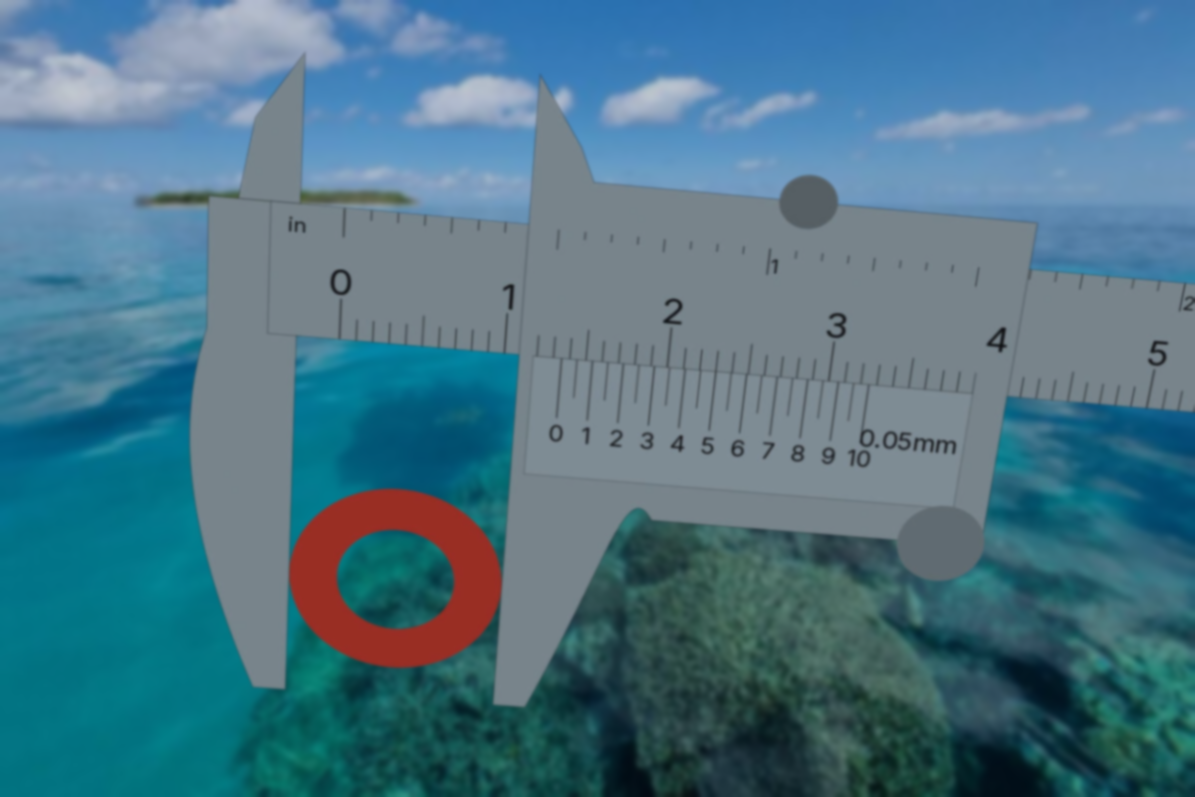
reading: {"value": 13.5, "unit": "mm"}
